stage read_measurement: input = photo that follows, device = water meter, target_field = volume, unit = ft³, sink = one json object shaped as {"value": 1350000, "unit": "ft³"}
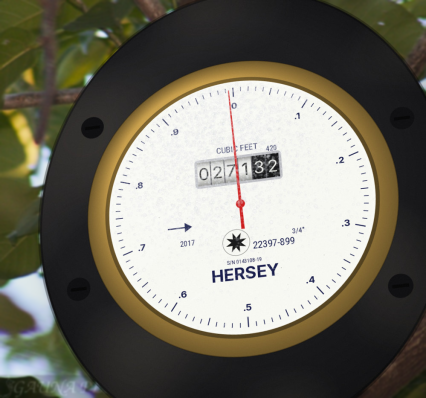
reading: {"value": 27131.99, "unit": "ft³"}
